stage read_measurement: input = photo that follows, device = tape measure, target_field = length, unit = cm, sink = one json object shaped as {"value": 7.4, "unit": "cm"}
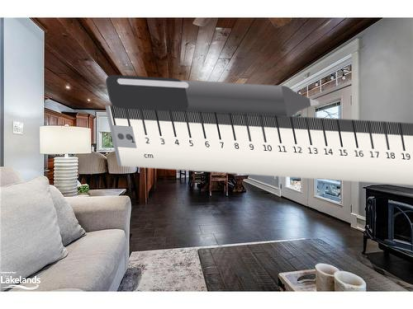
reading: {"value": 14, "unit": "cm"}
